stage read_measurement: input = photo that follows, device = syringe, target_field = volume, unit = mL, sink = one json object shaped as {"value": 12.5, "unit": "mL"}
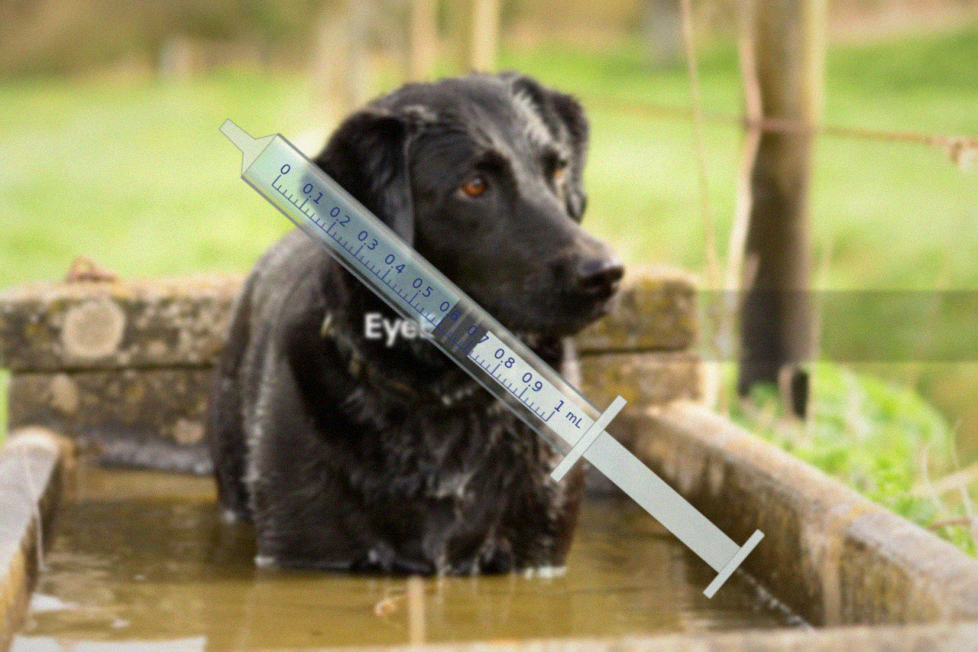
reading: {"value": 0.6, "unit": "mL"}
